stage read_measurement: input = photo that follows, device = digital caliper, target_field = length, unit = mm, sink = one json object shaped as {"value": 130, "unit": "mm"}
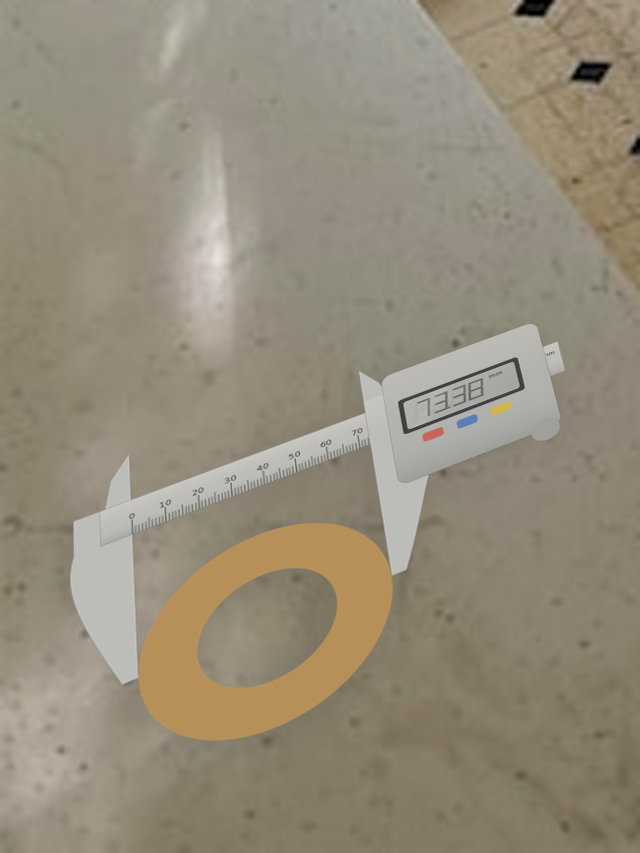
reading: {"value": 73.38, "unit": "mm"}
